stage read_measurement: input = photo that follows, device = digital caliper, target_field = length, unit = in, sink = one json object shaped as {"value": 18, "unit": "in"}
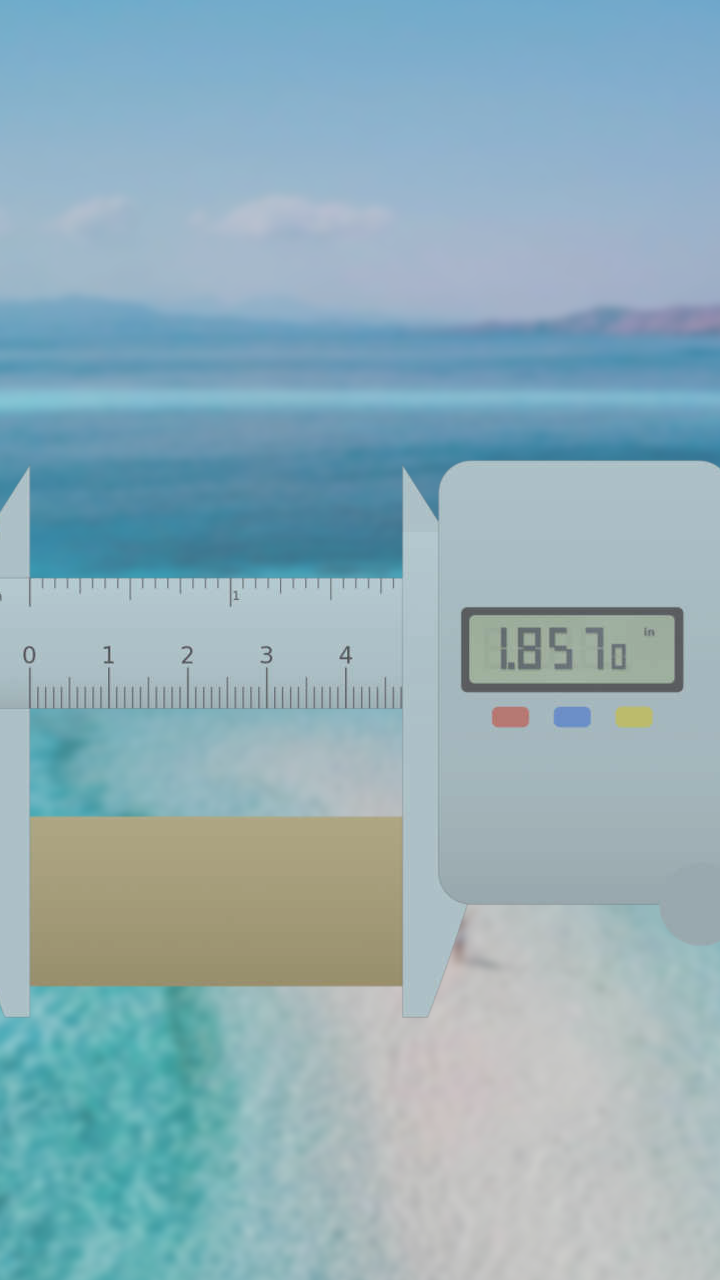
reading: {"value": 1.8570, "unit": "in"}
